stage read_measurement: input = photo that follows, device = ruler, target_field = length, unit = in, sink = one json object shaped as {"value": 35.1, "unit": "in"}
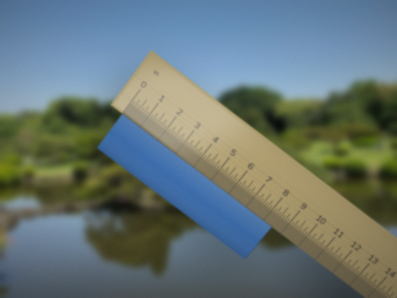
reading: {"value": 8.5, "unit": "in"}
